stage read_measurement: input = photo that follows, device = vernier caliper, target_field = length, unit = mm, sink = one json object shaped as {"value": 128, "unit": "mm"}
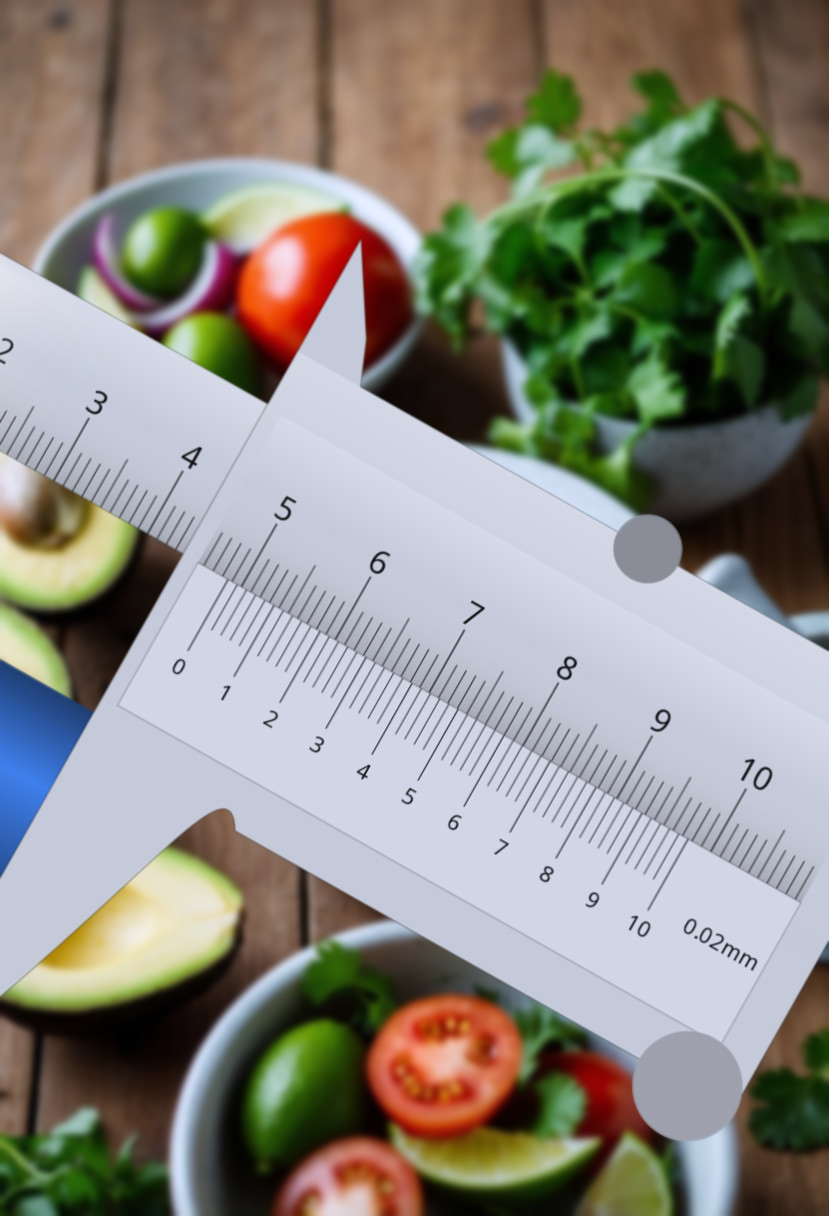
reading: {"value": 48.6, "unit": "mm"}
